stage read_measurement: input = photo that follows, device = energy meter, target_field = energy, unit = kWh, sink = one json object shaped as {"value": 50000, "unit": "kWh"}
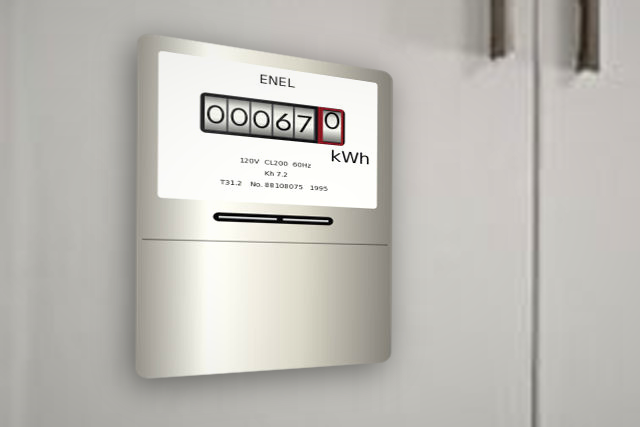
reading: {"value": 67.0, "unit": "kWh"}
